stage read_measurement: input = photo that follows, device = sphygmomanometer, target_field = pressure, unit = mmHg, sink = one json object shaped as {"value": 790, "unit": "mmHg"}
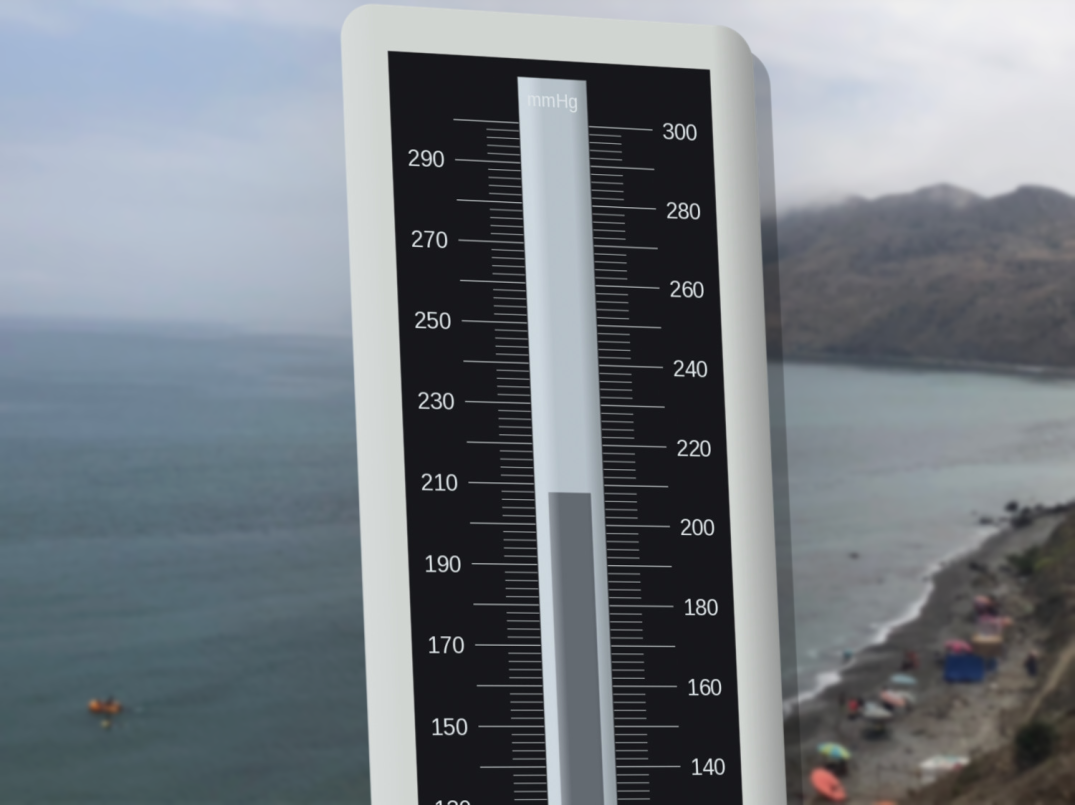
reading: {"value": 208, "unit": "mmHg"}
